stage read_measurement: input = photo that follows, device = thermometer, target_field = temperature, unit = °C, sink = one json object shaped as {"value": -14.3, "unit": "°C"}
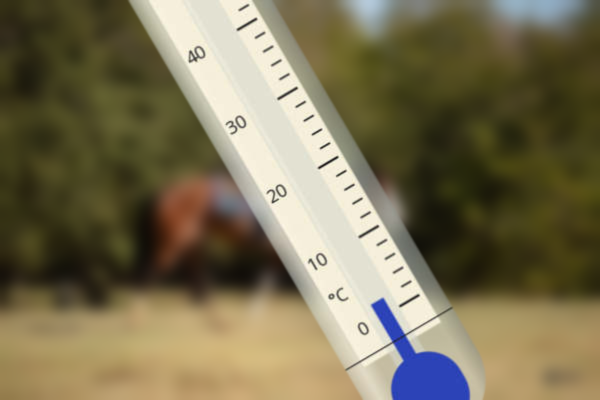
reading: {"value": 2, "unit": "°C"}
